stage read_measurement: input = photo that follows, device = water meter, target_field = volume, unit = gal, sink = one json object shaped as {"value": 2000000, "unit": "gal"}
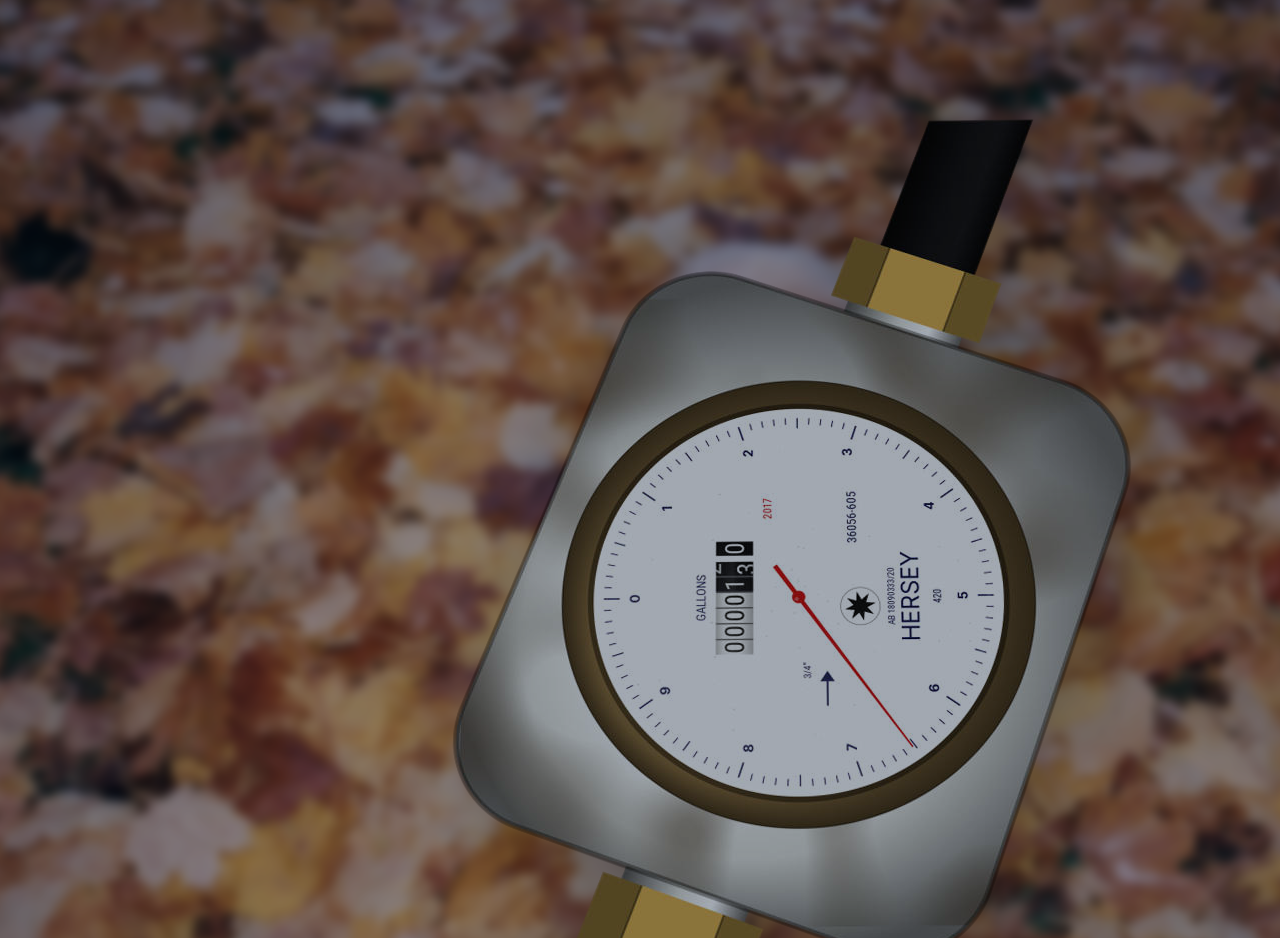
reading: {"value": 126.5, "unit": "gal"}
